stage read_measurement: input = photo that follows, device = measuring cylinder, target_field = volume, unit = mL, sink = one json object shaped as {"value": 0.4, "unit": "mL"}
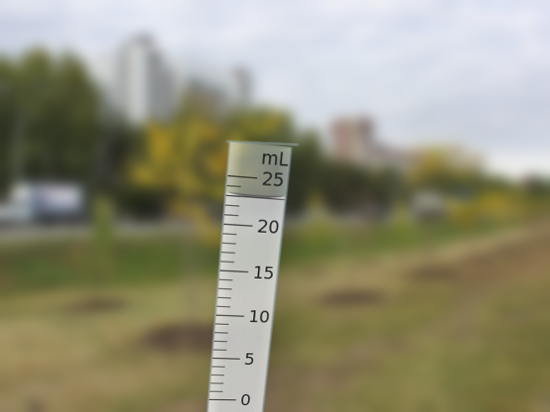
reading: {"value": 23, "unit": "mL"}
